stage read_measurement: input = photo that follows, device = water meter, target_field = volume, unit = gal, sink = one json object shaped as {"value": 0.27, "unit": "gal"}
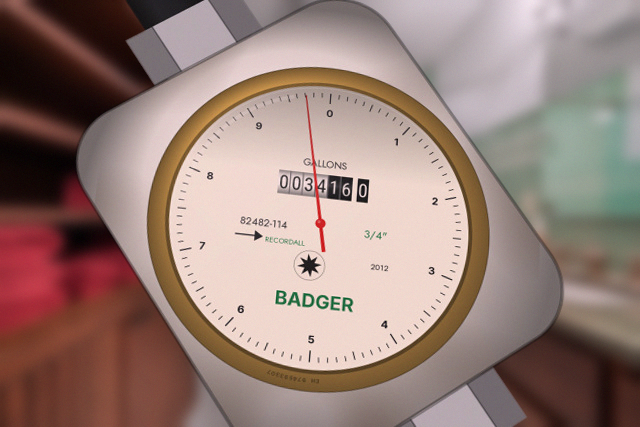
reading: {"value": 34159.7, "unit": "gal"}
